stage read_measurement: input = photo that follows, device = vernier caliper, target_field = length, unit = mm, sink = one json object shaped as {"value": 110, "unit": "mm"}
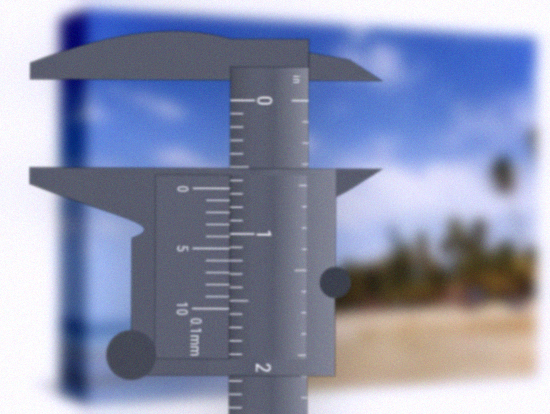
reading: {"value": 6.6, "unit": "mm"}
